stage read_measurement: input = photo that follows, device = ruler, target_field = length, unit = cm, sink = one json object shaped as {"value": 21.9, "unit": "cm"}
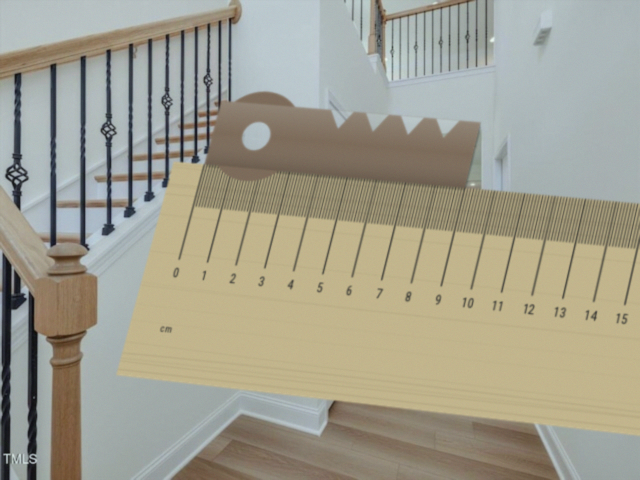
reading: {"value": 9, "unit": "cm"}
